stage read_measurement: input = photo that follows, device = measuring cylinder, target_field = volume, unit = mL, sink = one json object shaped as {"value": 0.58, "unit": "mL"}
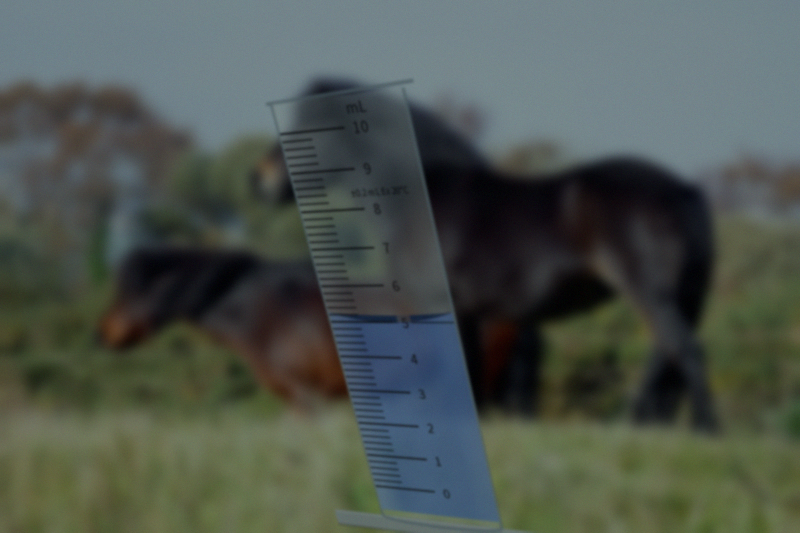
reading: {"value": 5, "unit": "mL"}
